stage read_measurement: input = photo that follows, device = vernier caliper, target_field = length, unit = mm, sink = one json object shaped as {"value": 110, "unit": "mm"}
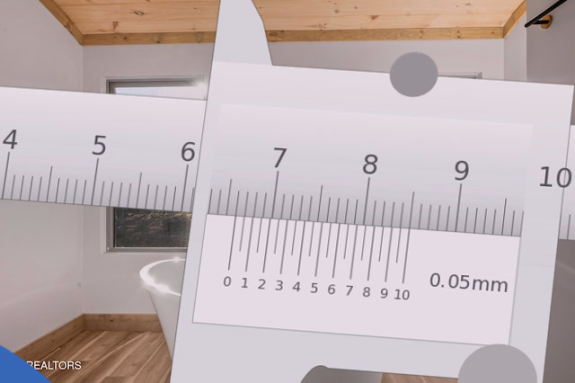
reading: {"value": 66.0, "unit": "mm"}
